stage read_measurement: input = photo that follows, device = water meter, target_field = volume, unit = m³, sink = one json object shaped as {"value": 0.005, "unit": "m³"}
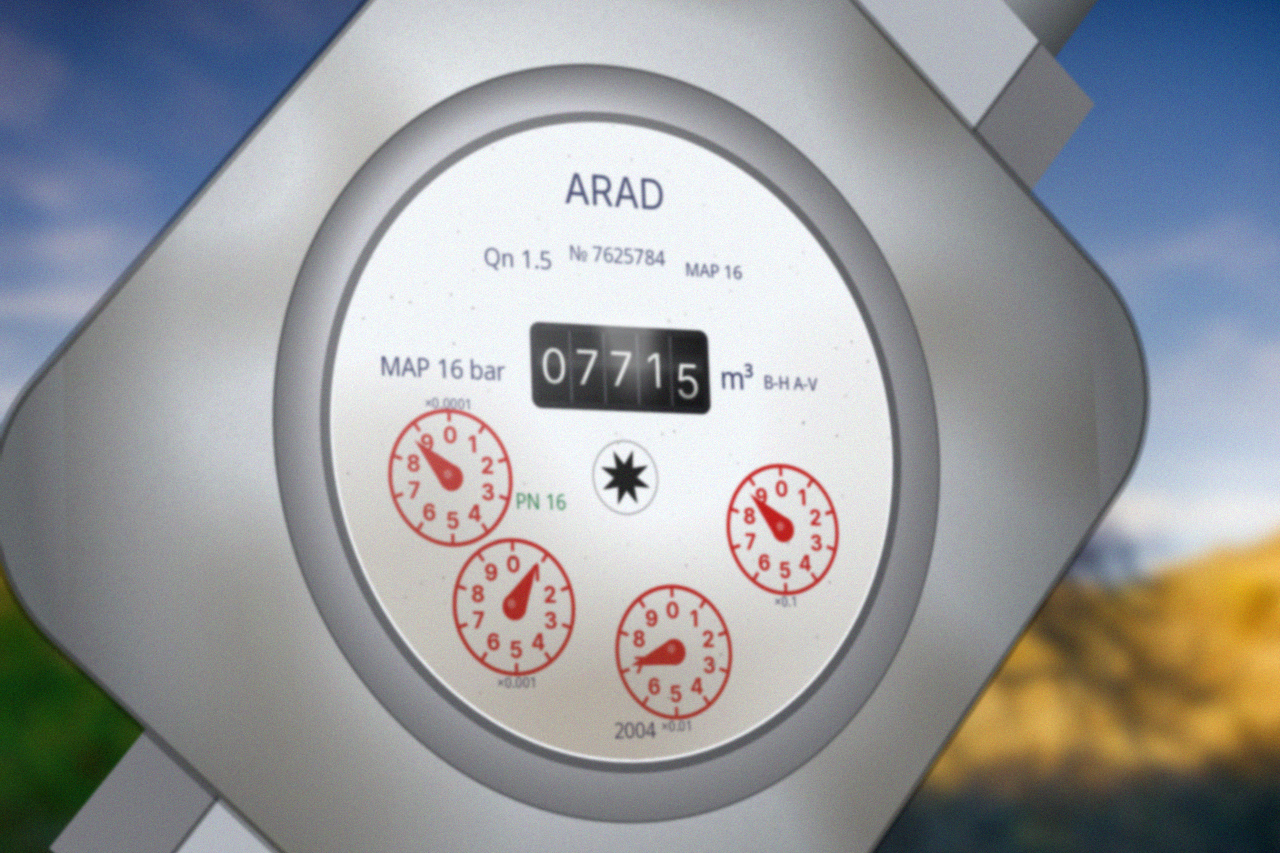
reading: {"value": 7714.8708, "unit": "m³"}
